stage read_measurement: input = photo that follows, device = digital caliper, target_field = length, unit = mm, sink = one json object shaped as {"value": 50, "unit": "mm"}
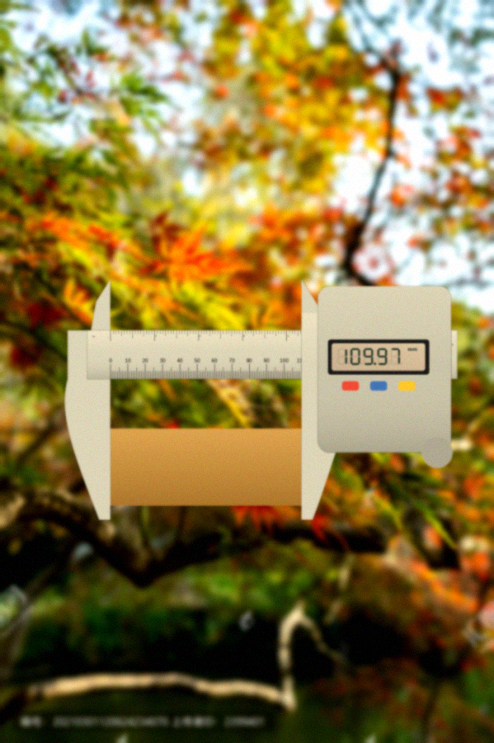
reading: {"value": 109.97, "unit": "mm"}
